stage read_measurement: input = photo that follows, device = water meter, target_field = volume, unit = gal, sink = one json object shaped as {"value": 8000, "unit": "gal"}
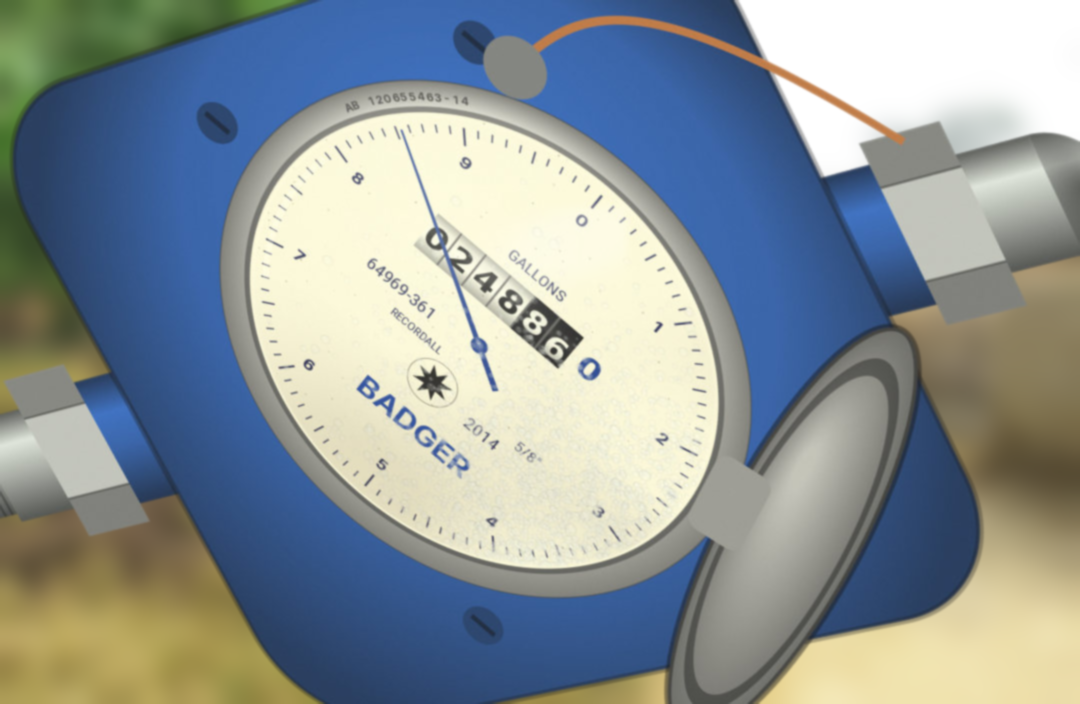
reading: {"value": 248858.5, "unit": "gal"}
